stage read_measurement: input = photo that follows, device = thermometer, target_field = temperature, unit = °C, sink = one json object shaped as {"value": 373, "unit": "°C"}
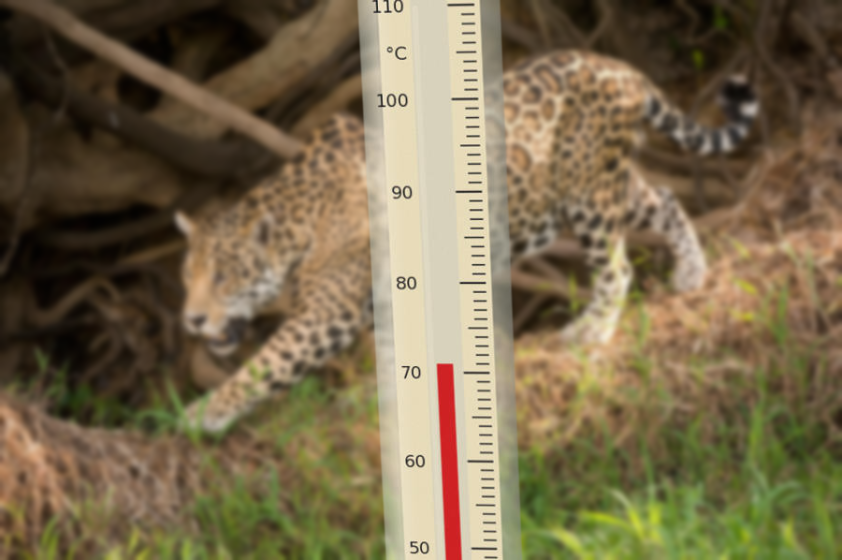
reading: {"value": 71, "unit": "°C"}
